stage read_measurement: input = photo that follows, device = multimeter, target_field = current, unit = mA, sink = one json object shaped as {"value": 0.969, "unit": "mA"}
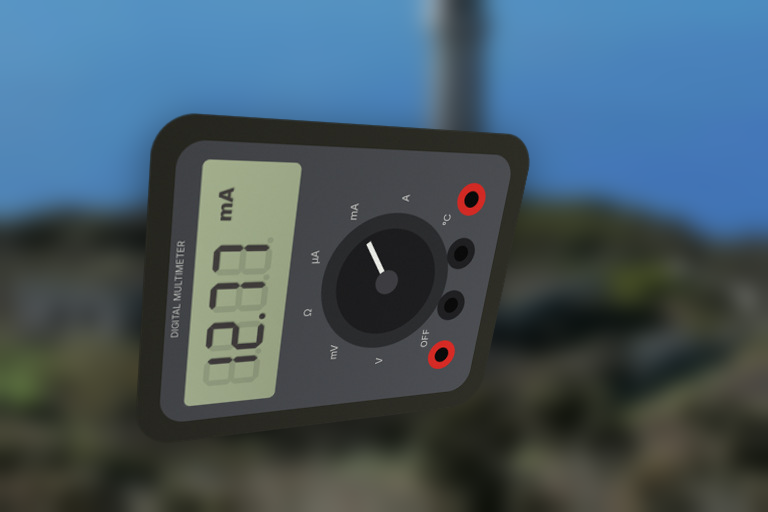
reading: {"value": 12.77, "unit": "mA"}
